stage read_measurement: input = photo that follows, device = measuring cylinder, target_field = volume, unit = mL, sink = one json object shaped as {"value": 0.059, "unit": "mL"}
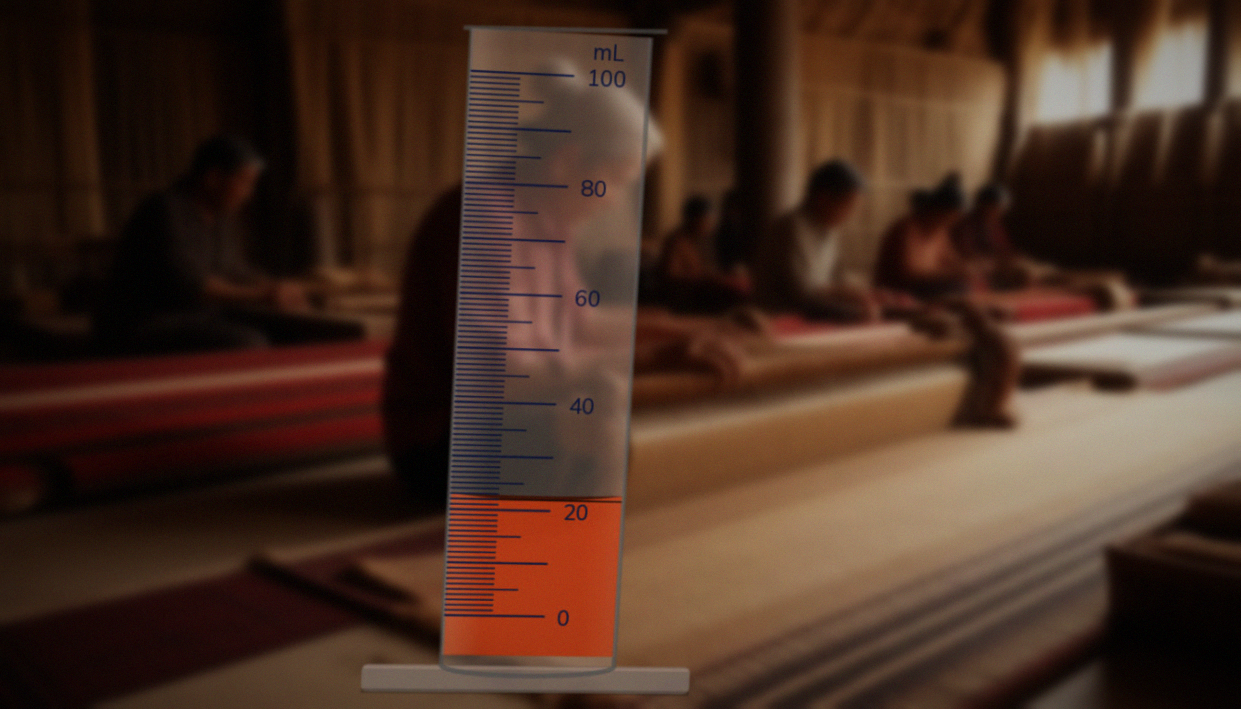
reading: {"value": 22, "unit": "mL"}
